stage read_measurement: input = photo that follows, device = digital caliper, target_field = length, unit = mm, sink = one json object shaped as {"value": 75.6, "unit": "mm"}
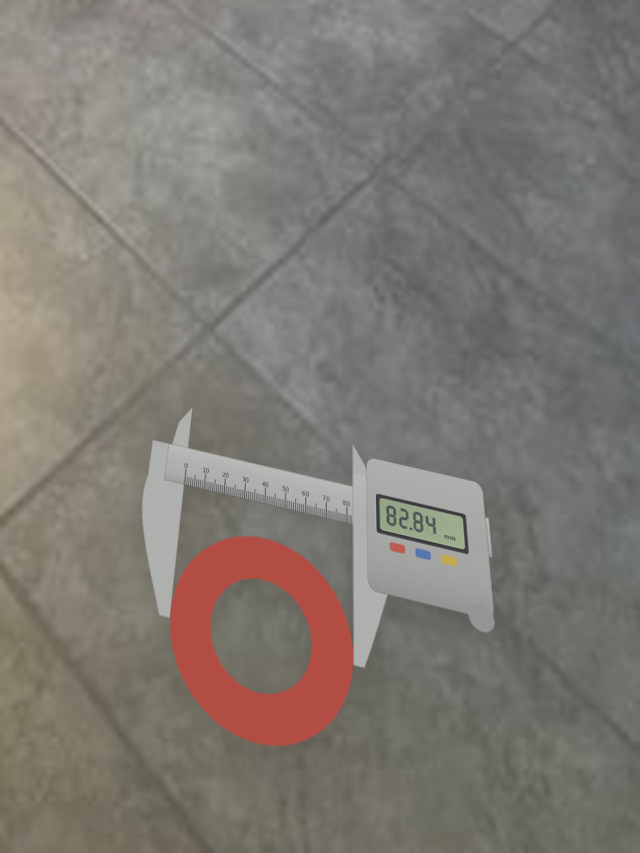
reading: {"value": 82.84, "unit": "mm"}
